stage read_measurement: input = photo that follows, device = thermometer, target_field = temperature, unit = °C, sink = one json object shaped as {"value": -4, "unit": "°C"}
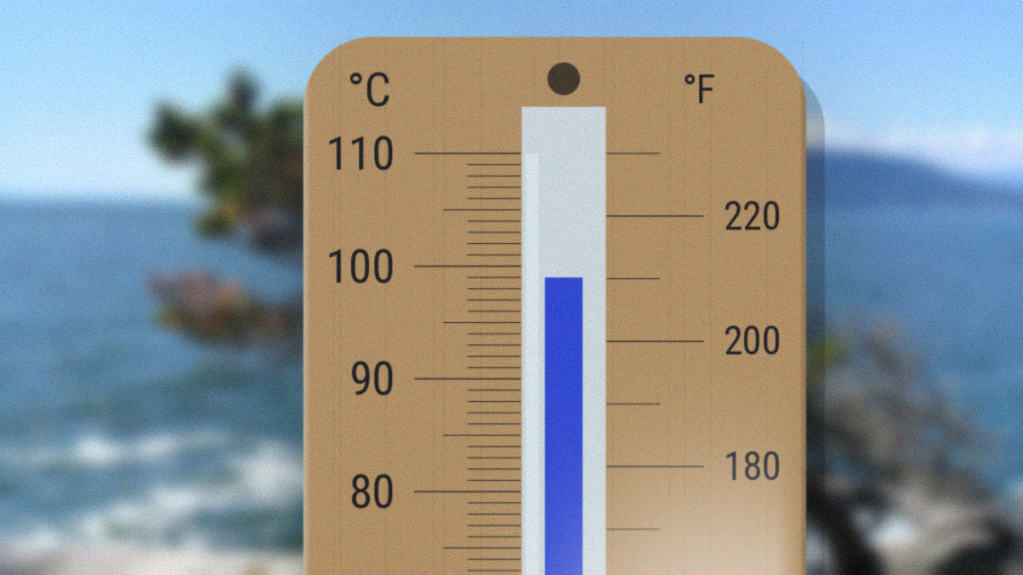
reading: {"value": 99, "unit": "°C"}
